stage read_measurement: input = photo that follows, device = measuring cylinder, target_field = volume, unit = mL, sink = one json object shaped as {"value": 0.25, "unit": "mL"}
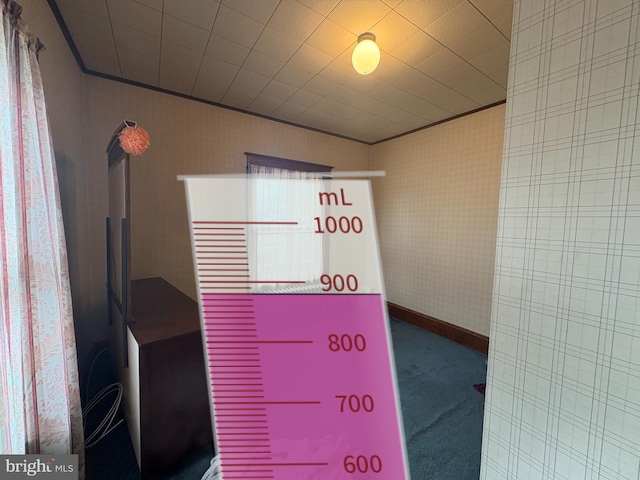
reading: {"value": 880, "unit": "mL"}
